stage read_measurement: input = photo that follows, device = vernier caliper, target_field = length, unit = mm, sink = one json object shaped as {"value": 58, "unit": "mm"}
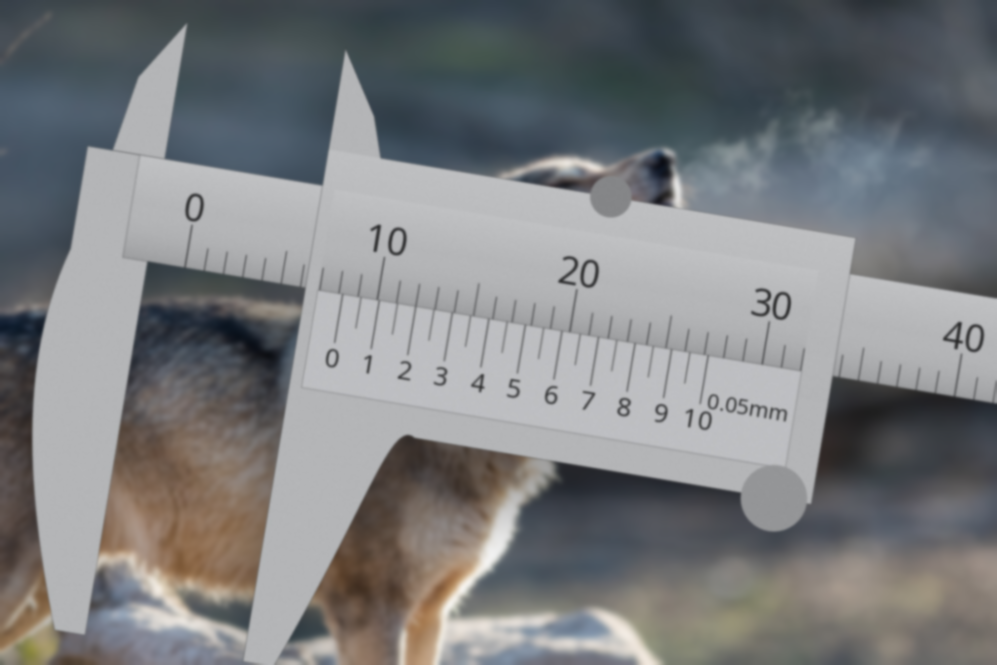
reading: {"value": 8.2, "unit": "mm"}
